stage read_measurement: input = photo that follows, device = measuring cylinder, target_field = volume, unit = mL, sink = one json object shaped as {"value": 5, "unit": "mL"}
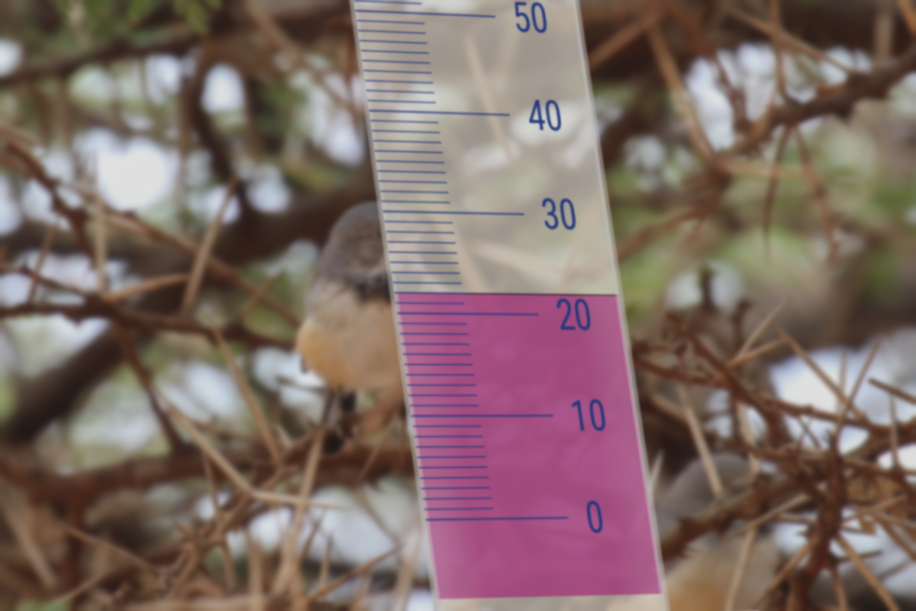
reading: {"value": 22, "unit": "mL"}
